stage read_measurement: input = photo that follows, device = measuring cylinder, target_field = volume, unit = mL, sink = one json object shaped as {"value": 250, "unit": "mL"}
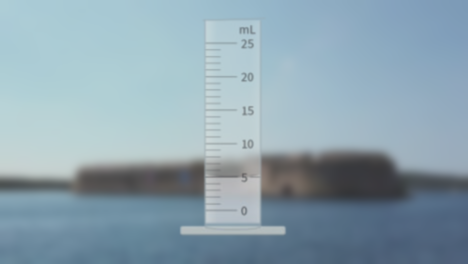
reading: {"value": 5, "unit": "mL"}
